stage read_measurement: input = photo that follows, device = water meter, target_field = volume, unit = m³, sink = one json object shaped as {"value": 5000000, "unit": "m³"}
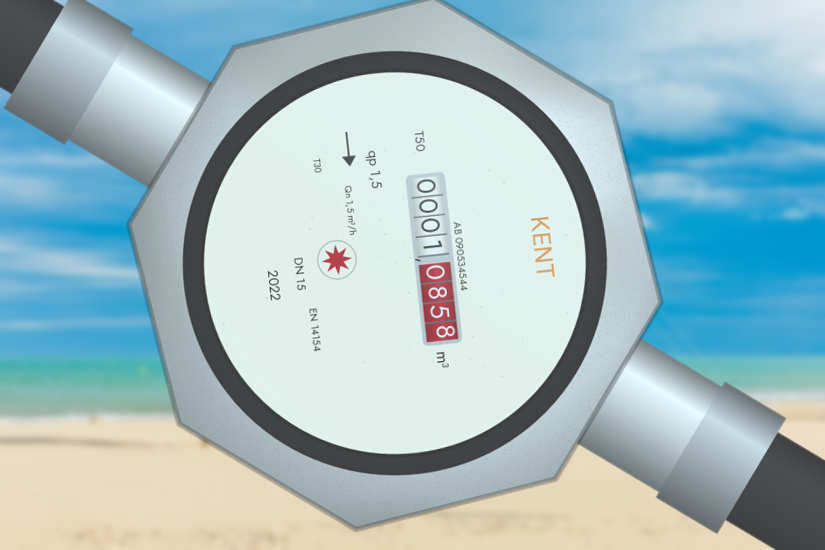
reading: {"value": 1.0858, "unit": "m³"}
